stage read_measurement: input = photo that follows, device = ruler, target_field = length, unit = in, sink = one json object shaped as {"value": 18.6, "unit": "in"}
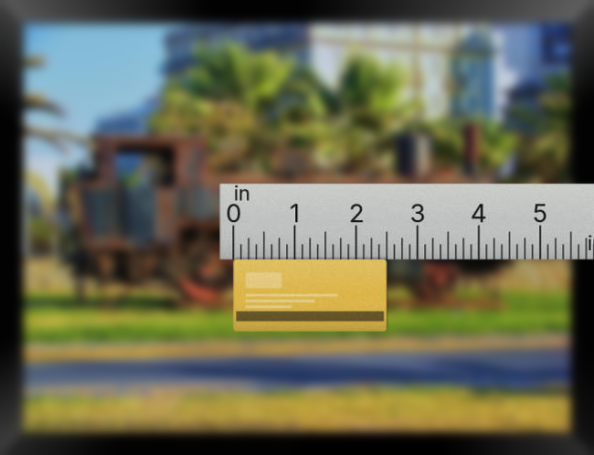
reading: {"value": 2.5, "unit": "in"}
